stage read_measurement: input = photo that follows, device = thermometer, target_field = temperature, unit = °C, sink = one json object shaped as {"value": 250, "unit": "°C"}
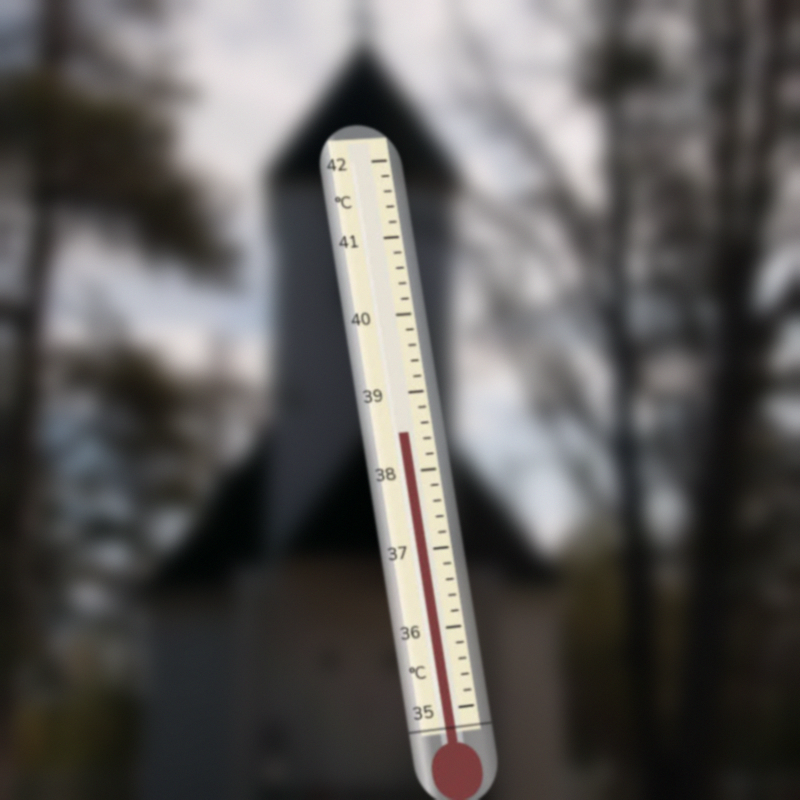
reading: {"value": 38.5, "unit": "°C"}
